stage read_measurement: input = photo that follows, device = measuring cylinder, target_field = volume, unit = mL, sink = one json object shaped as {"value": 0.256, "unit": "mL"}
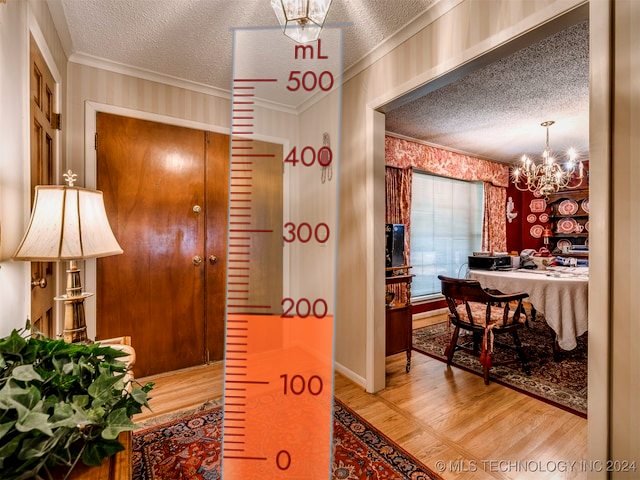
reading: {"value": 190, "unit": "mL"}
